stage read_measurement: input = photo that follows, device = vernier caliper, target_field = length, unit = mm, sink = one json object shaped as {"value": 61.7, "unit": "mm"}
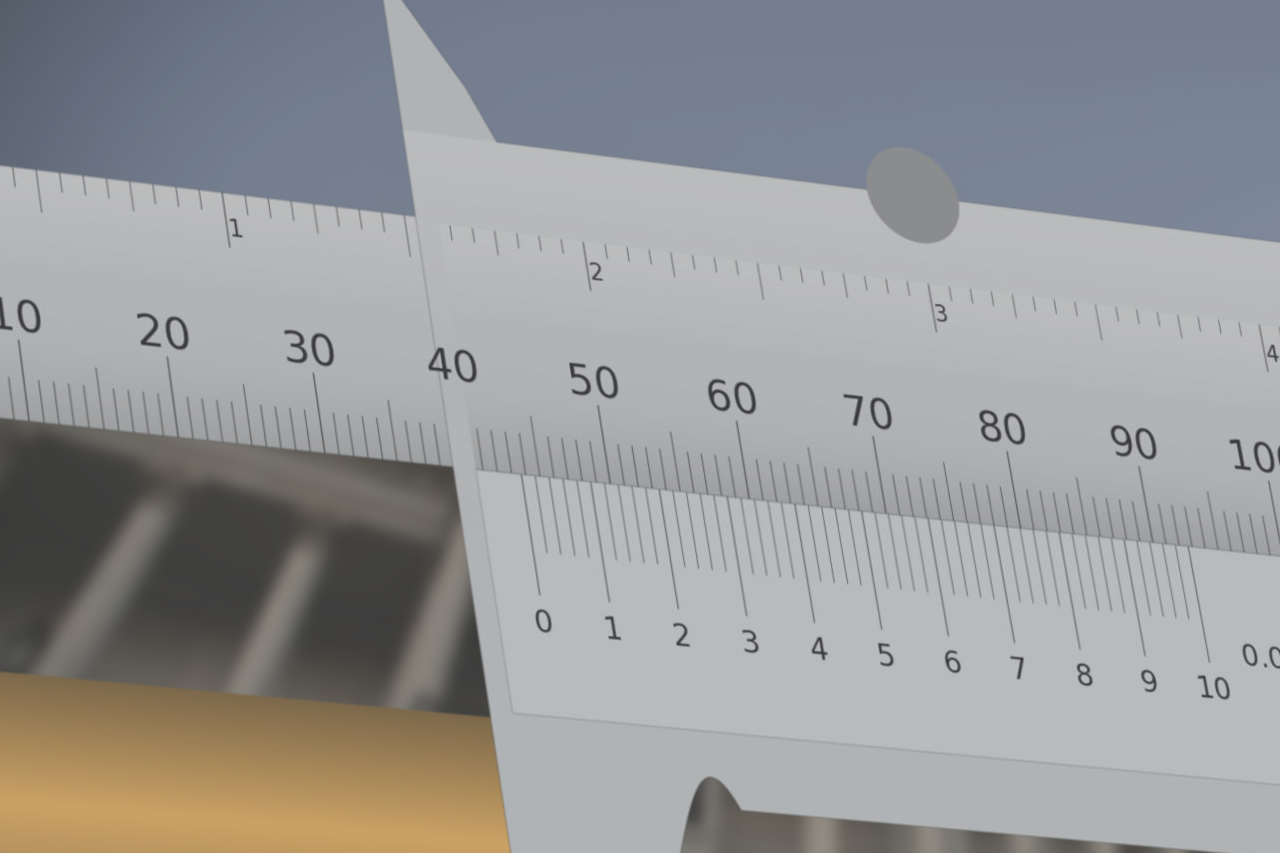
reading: {"value": 43.7, "unit": "mm"}
